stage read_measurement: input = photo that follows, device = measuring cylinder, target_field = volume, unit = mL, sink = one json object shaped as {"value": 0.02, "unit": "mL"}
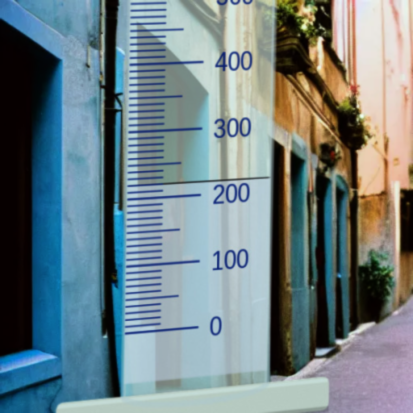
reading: {"value": 220, "unit": "mL"}
